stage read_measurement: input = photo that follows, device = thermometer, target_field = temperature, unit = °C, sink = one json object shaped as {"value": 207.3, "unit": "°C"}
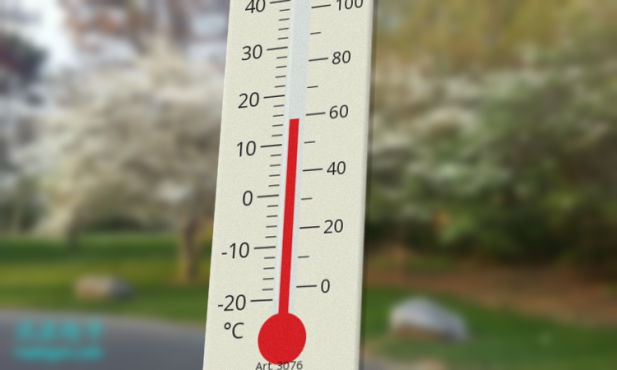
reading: {"value": 15, "unit": "°C"}
